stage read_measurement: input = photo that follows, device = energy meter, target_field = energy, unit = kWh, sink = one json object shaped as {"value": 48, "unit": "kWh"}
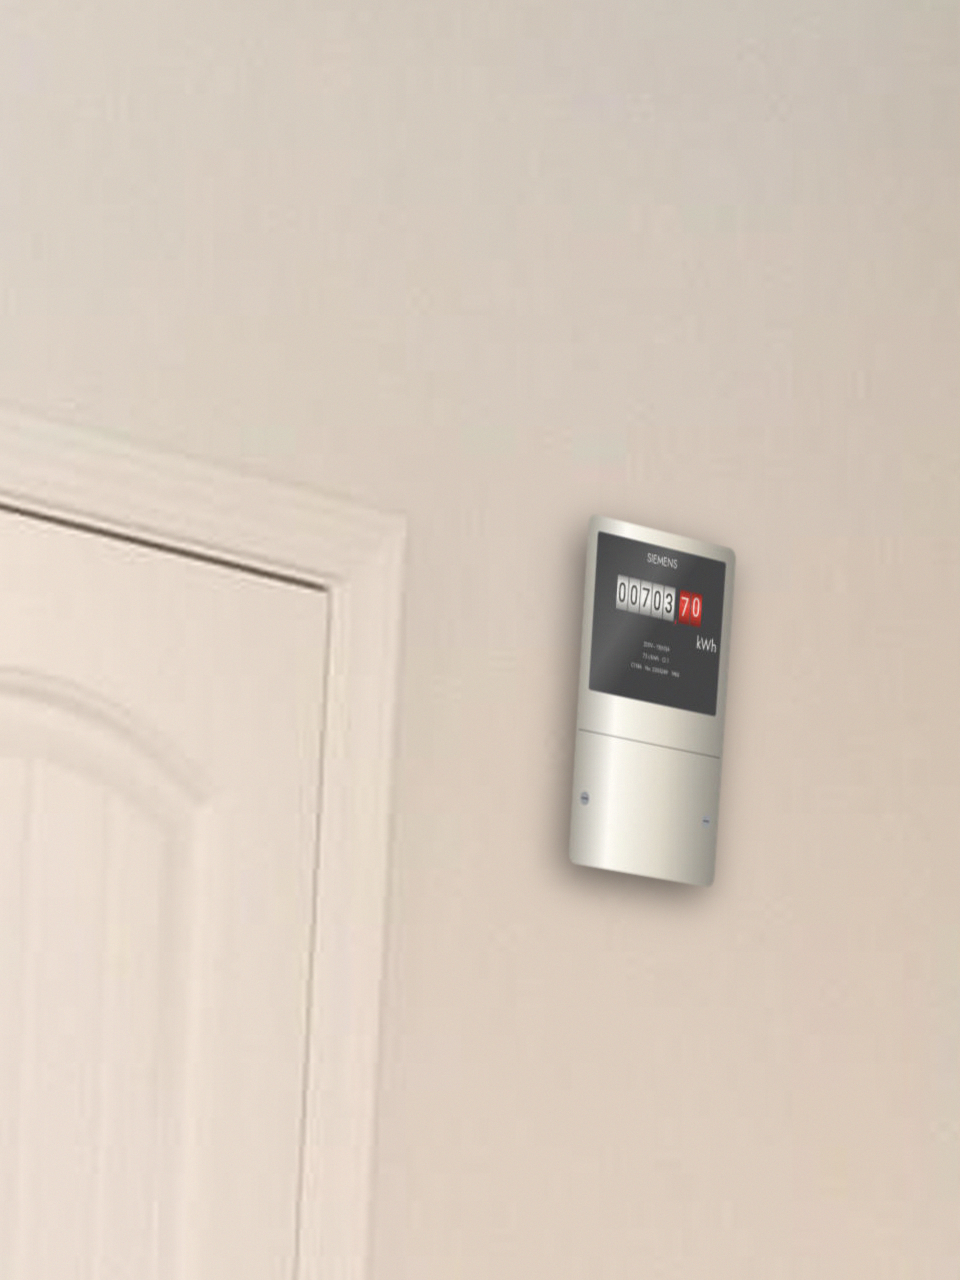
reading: {"value": 703.70, "unit": "kWh"}
